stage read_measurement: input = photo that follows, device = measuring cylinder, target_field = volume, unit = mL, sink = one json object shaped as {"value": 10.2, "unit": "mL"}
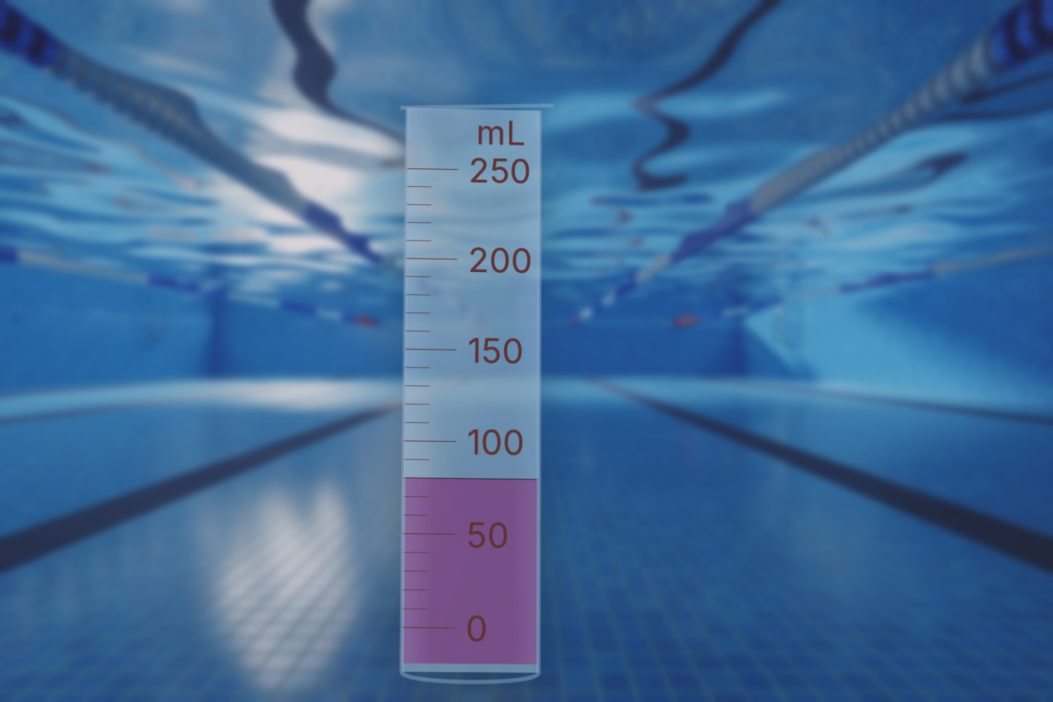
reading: {"value": 80, "unit": "mL"}
